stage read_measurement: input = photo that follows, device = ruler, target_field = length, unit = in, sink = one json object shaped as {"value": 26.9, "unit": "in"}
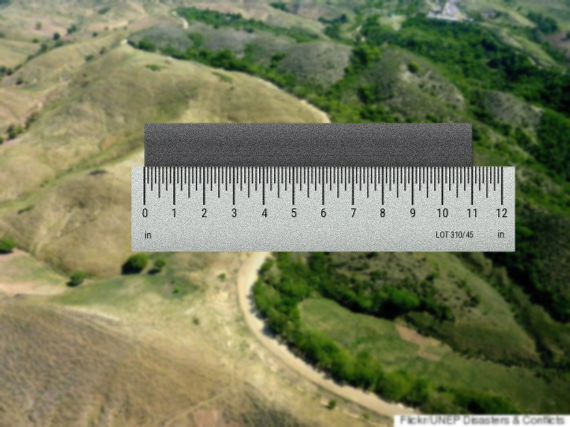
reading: {"value": 11, "unit": "in"}
